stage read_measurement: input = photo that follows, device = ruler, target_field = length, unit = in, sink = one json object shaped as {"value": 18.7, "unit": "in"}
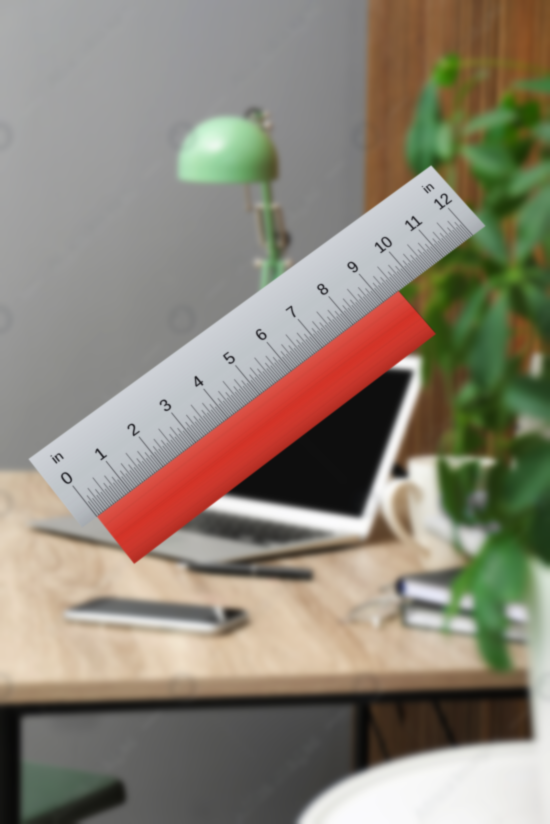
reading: {"value": 9.5, "unit": "in"}
